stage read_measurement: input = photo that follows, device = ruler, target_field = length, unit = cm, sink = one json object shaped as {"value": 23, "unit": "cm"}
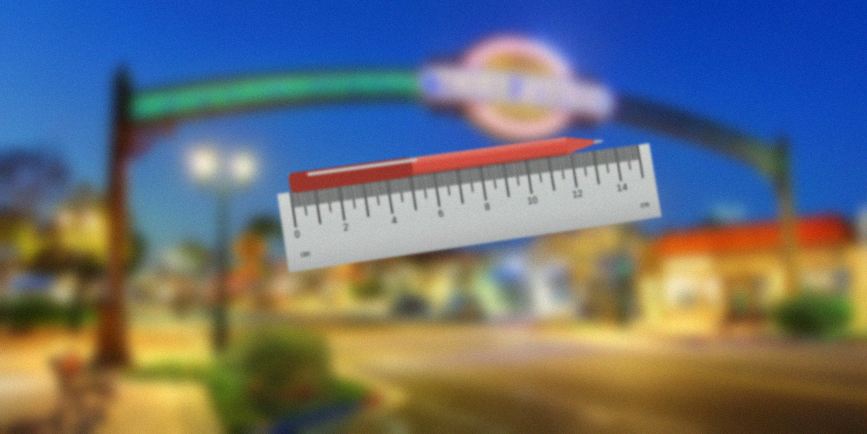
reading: {"value": 13.5, "unit": "cm"}
